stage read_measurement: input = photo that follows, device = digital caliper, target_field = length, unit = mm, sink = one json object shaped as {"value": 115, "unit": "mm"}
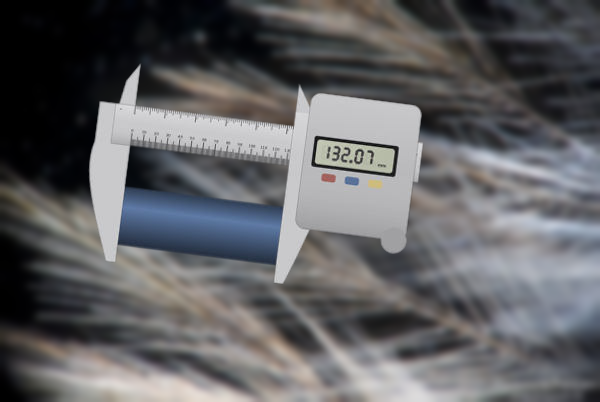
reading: {"value": 132.07, "unit": "mm"}
